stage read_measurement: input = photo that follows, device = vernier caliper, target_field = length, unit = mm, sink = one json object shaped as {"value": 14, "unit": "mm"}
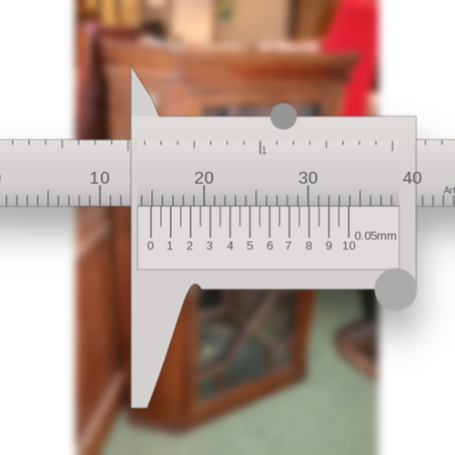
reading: {"value": 14.9, "unit": "mm"}
